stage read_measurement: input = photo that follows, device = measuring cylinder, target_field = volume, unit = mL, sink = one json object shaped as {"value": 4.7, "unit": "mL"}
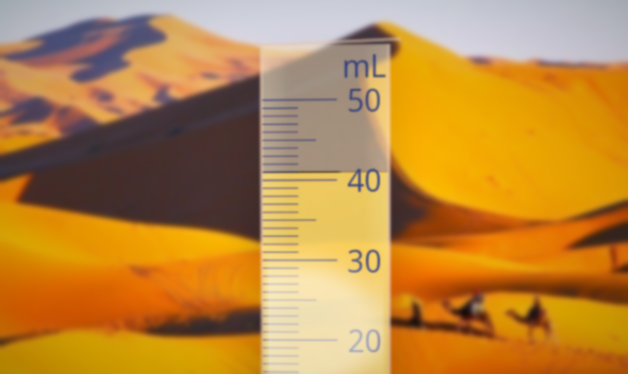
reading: {"value": 41, "unit": "mL"}
